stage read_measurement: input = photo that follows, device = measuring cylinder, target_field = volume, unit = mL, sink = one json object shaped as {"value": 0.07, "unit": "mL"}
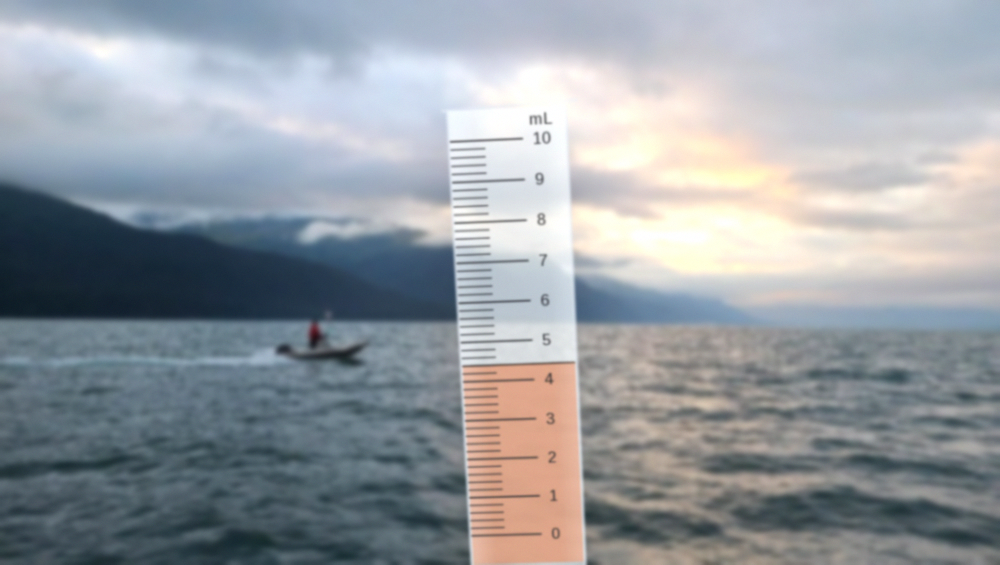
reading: {"value": 4.4, "unit": "mL"}
